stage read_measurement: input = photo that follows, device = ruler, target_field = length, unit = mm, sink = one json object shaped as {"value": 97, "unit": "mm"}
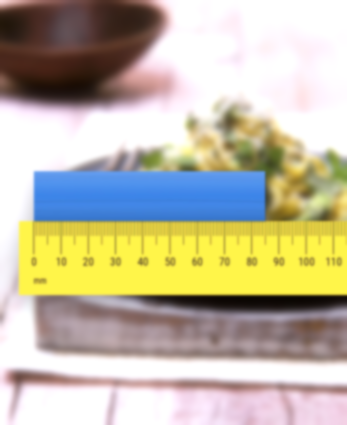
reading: {"value": 85, "unit": "mm"}
